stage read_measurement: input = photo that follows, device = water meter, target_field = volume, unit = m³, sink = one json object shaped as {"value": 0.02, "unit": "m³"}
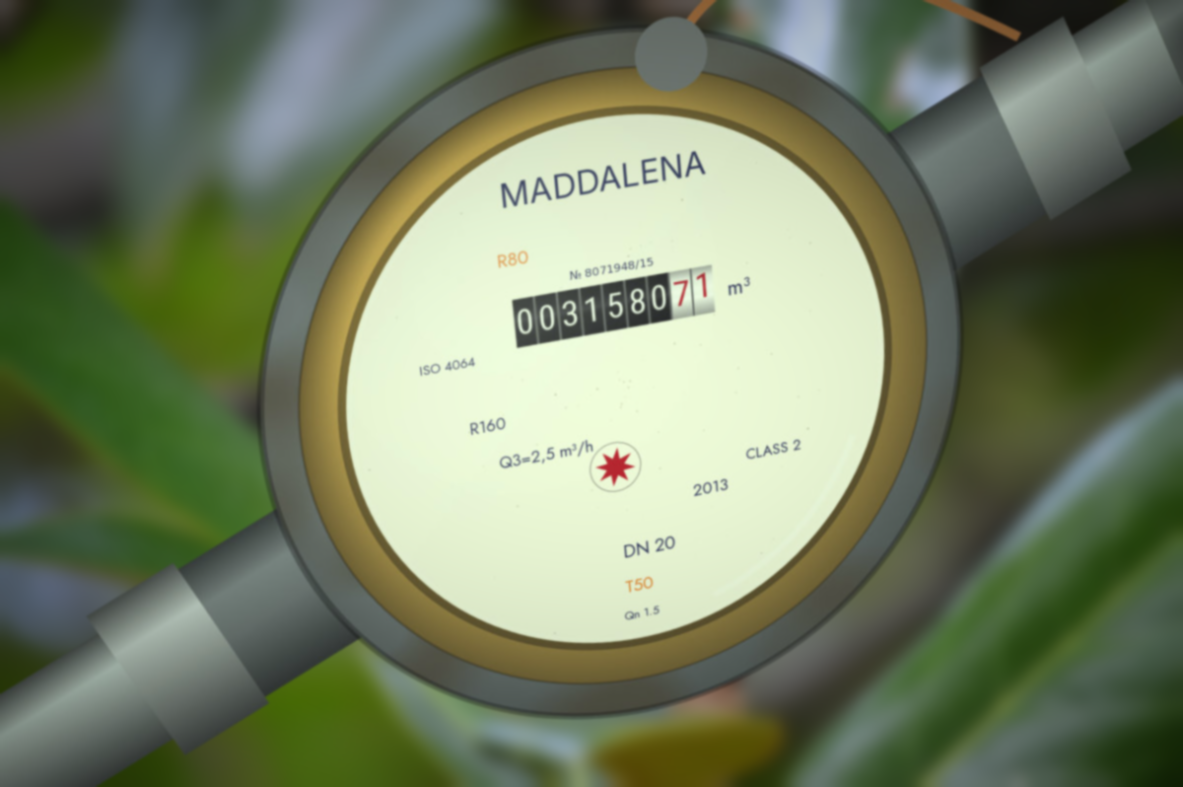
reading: {"value": 31580.71, "unit": "m³"}
